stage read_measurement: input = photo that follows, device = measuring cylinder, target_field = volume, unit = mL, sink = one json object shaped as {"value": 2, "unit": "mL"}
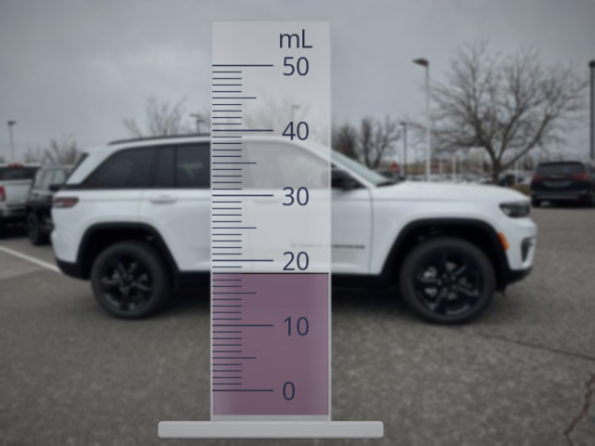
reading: {"value": 18, "unit": "mL"}
